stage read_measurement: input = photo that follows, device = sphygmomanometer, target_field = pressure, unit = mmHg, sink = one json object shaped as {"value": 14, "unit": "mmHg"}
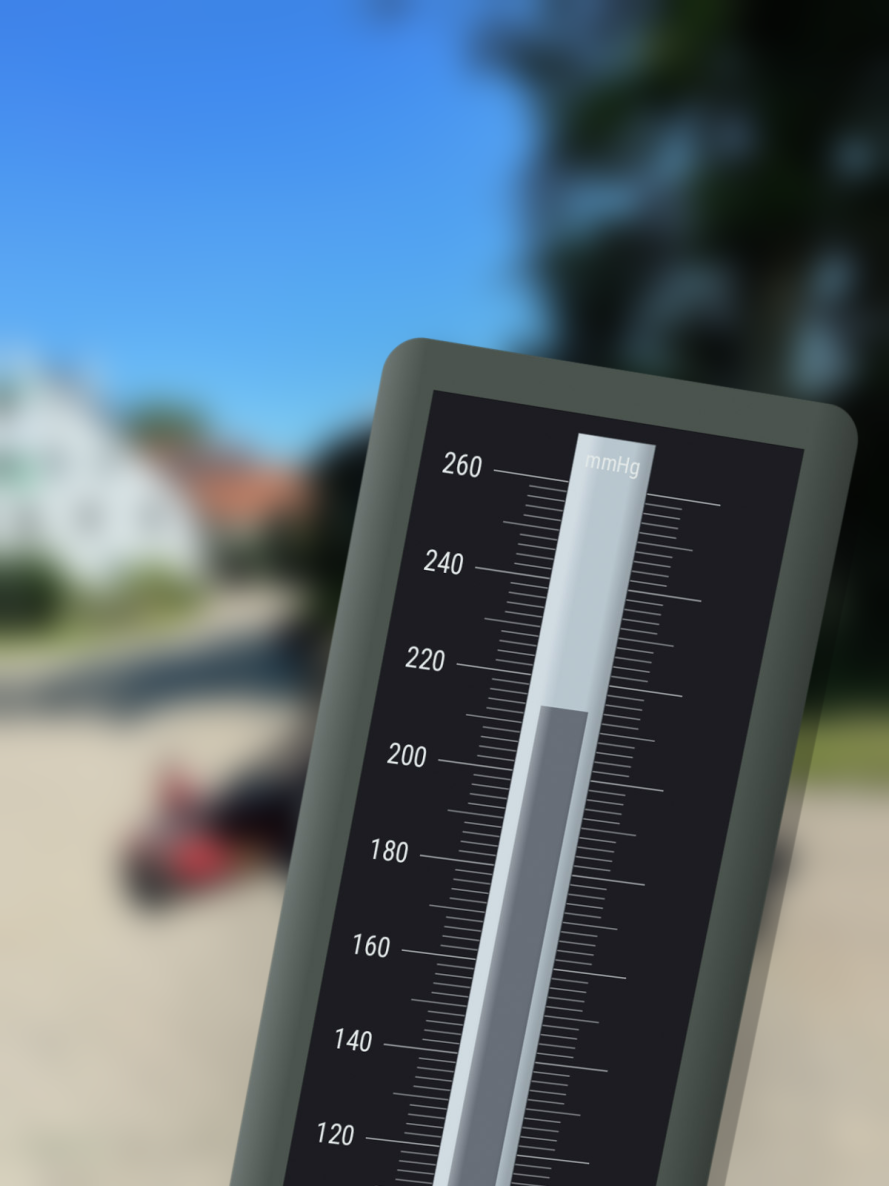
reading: {"value": 214, "unit": "mmHg"}
